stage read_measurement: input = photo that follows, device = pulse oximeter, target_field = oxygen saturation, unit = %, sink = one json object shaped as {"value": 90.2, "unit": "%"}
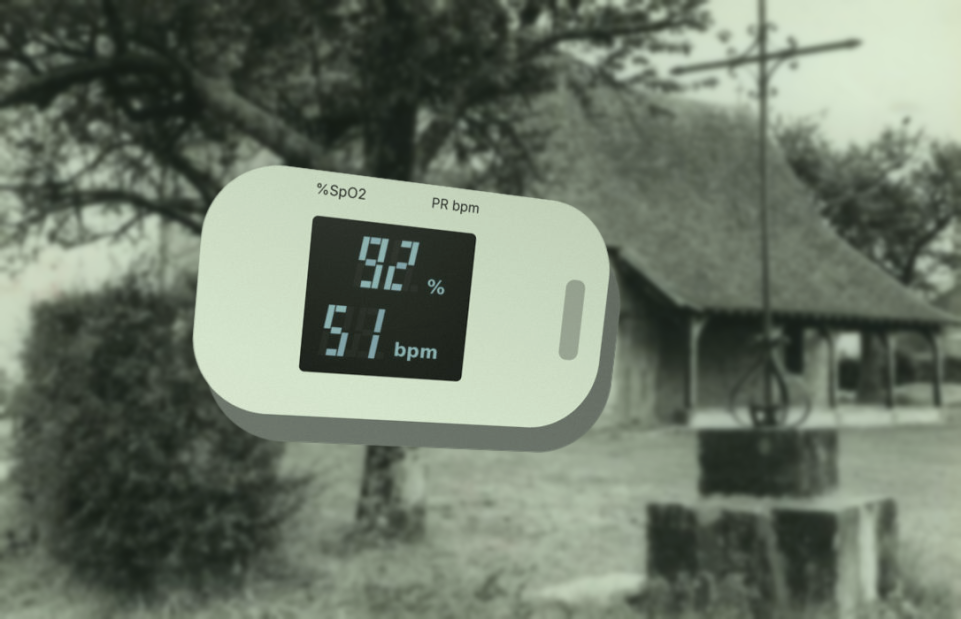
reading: {"value": 92, "unit": "%"}
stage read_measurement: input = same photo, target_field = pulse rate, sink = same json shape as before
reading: {"value": 51, "unit": "bpm"}
